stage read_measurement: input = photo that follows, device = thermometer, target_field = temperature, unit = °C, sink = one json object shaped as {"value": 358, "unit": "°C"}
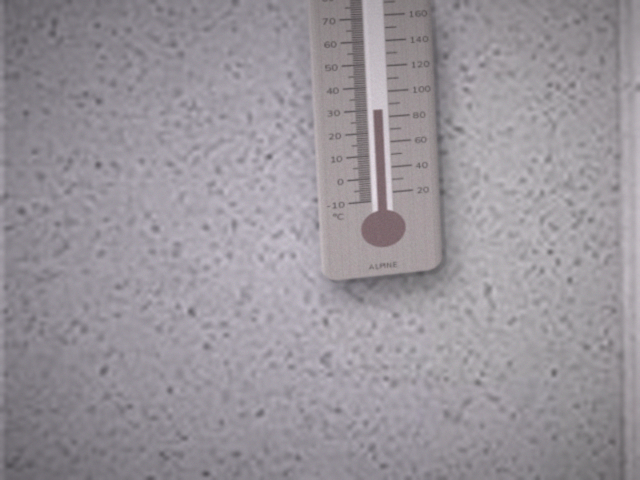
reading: {"value": 30, "unit": "°C"}
